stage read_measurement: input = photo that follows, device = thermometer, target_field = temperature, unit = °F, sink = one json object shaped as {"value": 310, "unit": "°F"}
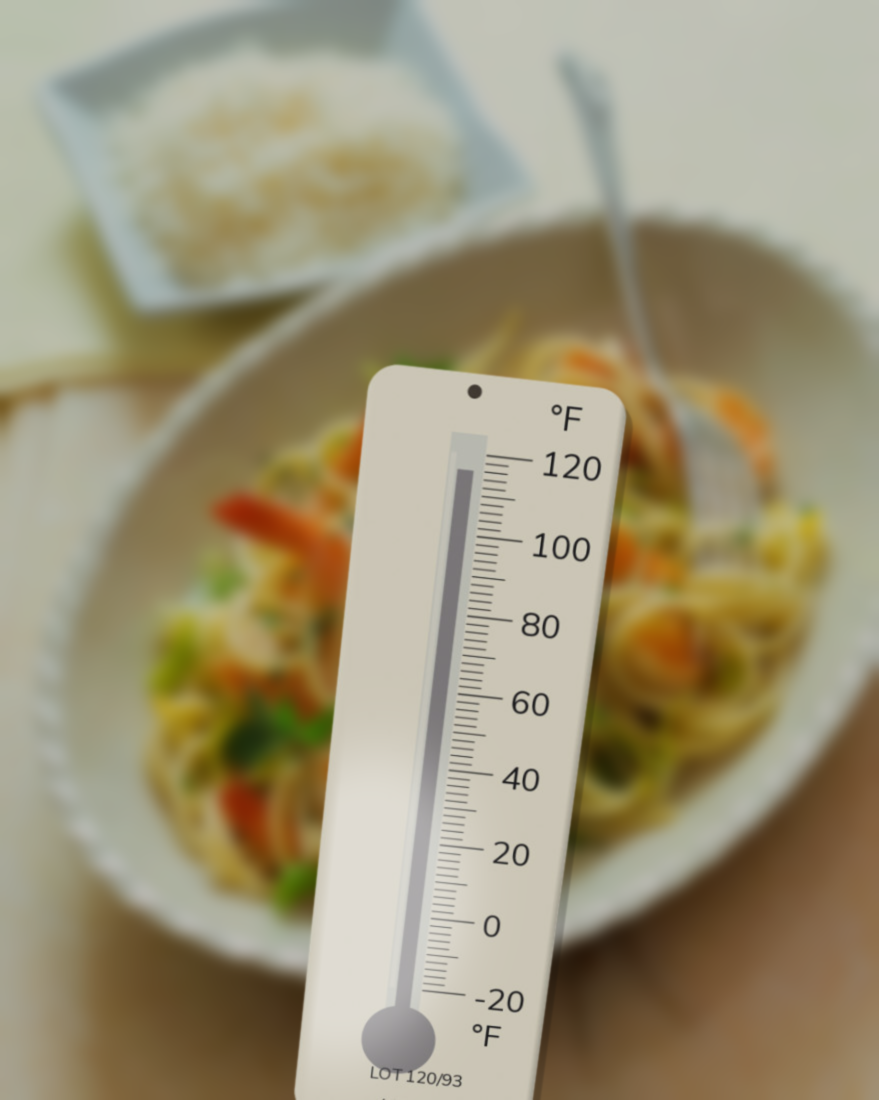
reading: {"value": 116, "unit": "°F"}
